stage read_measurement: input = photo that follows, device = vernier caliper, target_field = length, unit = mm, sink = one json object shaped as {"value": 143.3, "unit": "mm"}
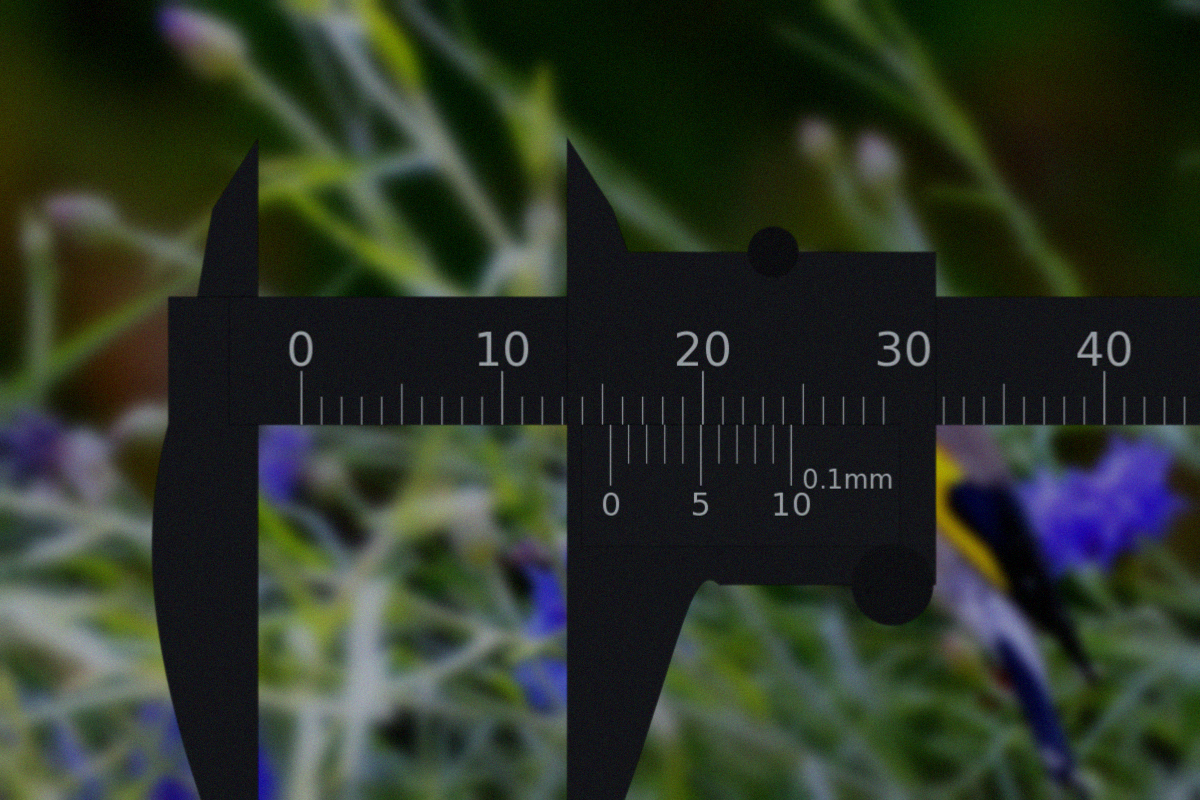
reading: {"value": 15.4, "unit": "mm"}
